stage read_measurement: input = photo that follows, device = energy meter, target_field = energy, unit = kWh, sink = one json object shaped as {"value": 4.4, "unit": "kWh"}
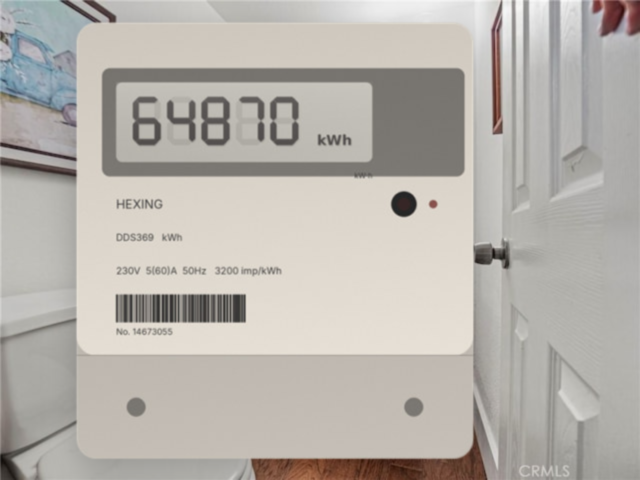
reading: {"value": 64870, "unit": "kWh"}
